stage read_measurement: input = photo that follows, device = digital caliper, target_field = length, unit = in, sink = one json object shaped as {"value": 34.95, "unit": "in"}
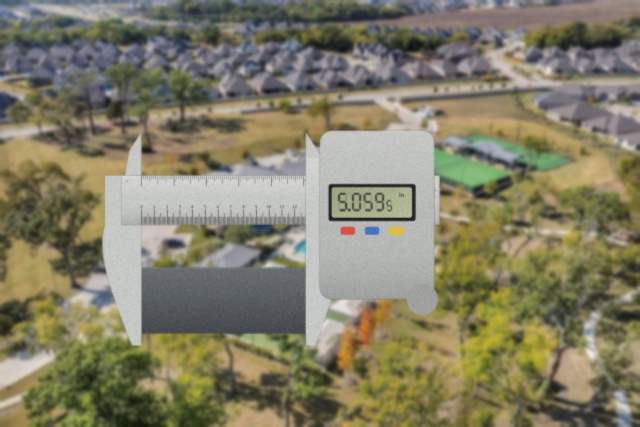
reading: {"value": 5.0595, "unit": "in"}
